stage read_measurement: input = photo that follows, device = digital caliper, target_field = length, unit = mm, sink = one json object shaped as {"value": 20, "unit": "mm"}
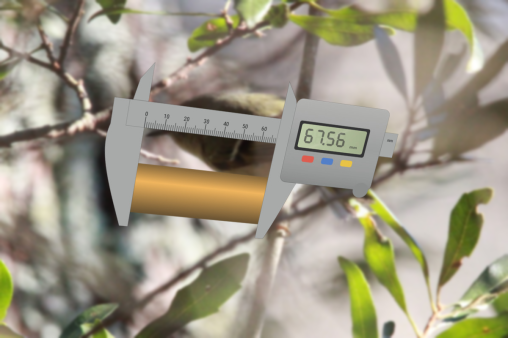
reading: {"value": 67.56, "unit": "mm"}
